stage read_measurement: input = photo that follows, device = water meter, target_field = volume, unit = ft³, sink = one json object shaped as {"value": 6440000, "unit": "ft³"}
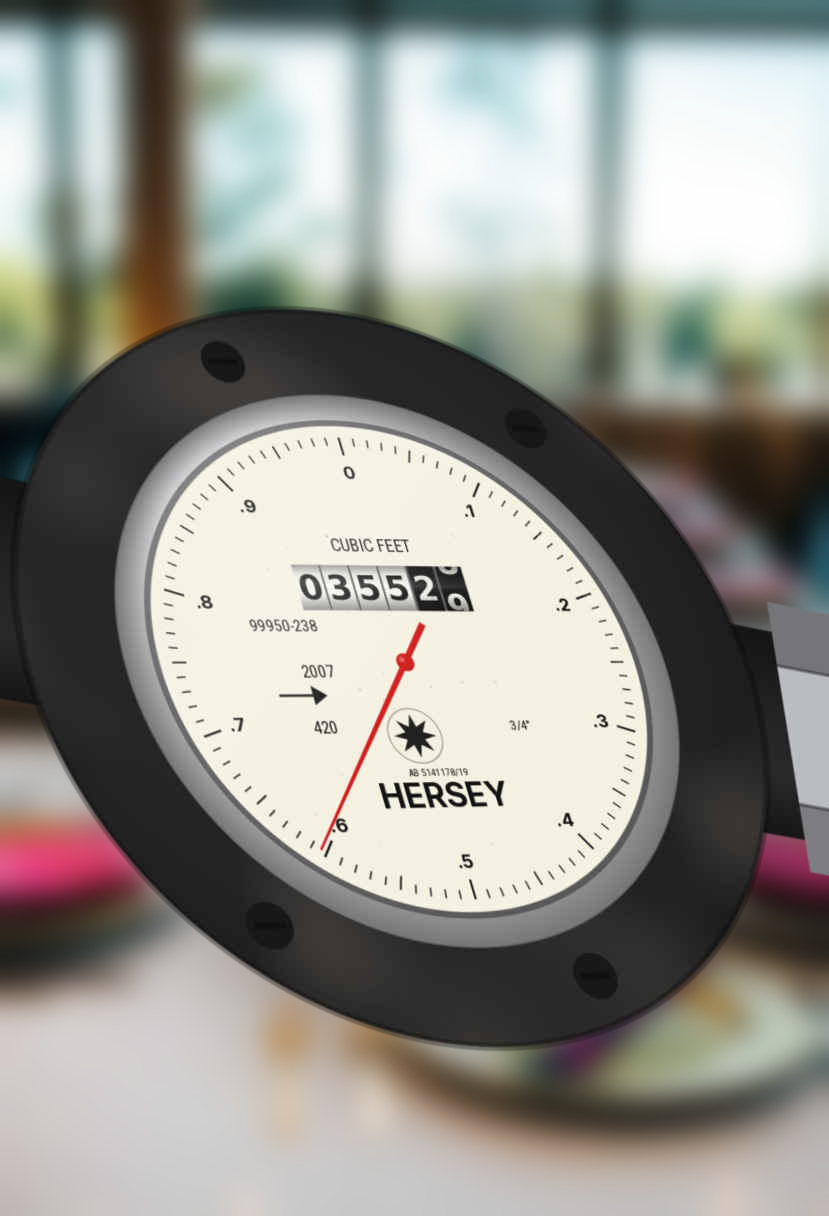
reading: {"value": 35528.60, "unit": "ft³"}
